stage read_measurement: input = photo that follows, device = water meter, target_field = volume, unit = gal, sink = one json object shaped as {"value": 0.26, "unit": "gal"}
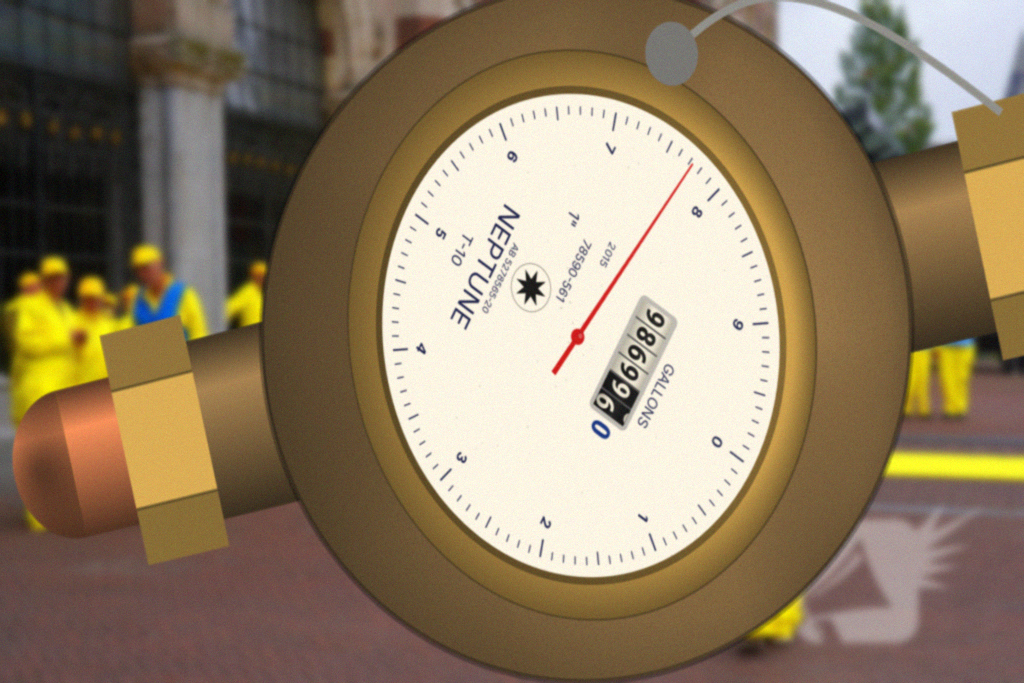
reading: {"value": 9869957.7, "unit": "gal"}
